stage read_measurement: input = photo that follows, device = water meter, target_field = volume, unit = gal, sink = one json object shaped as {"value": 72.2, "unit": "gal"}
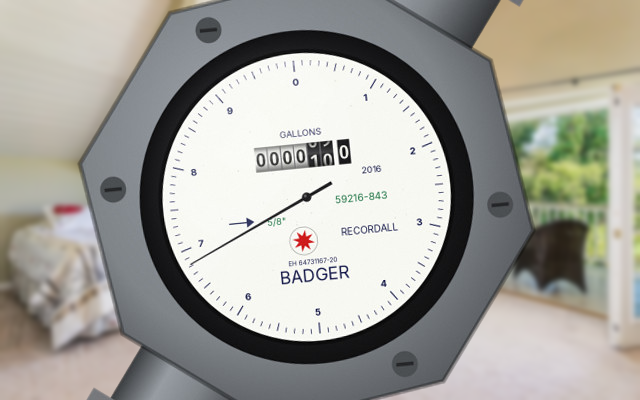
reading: {"value": 96.8, "unit": "gal"}
